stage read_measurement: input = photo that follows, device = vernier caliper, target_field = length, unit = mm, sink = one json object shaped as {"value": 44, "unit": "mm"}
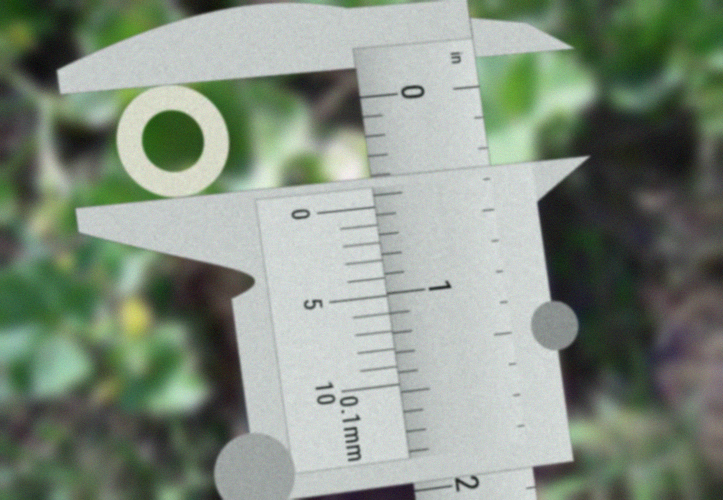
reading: {"value": 5.6, "unit": "mm"}
